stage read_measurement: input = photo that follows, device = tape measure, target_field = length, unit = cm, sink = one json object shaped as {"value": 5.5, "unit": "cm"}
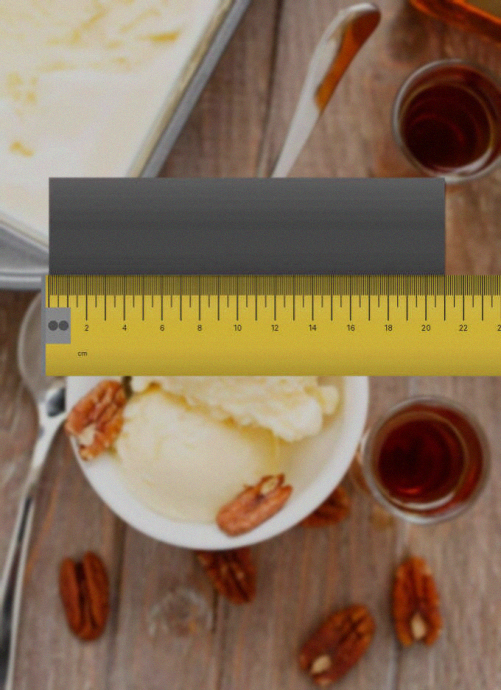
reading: {"value": 21, "unit": "cm"}
